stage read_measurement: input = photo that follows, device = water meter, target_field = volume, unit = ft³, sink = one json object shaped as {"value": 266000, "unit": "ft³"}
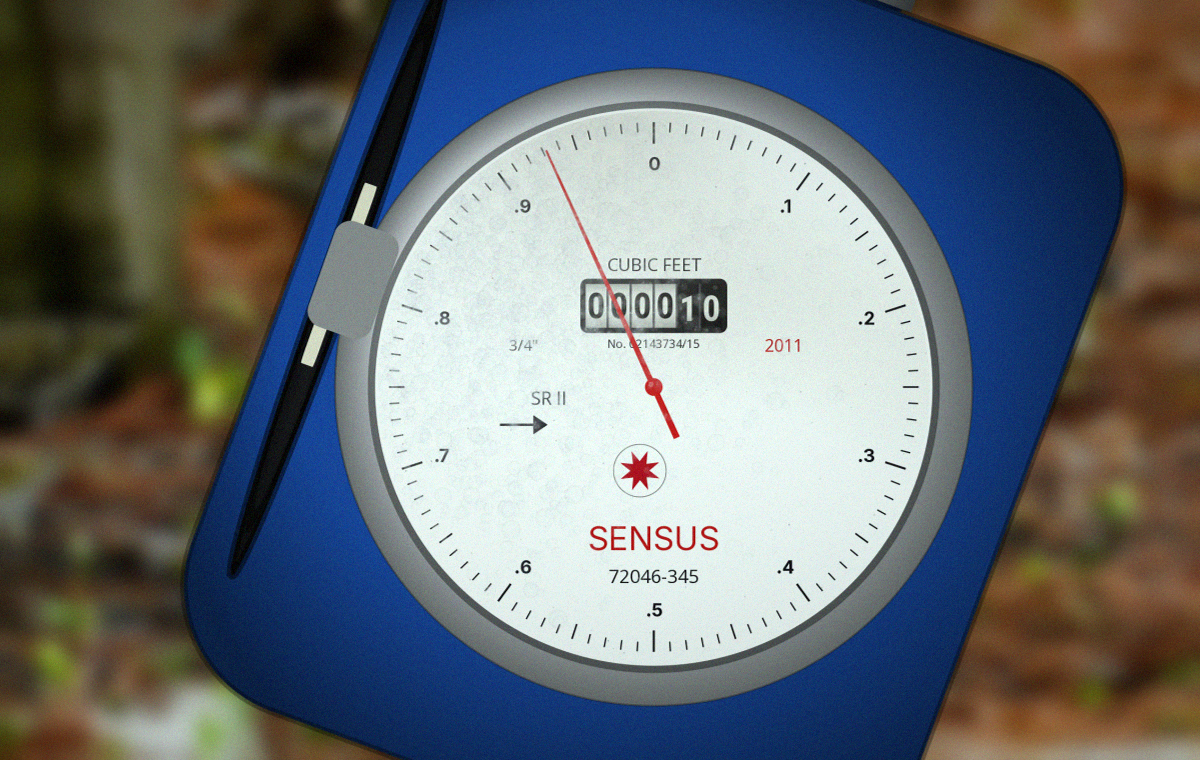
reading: {"value": 9.93, "unit": "ft³"}
